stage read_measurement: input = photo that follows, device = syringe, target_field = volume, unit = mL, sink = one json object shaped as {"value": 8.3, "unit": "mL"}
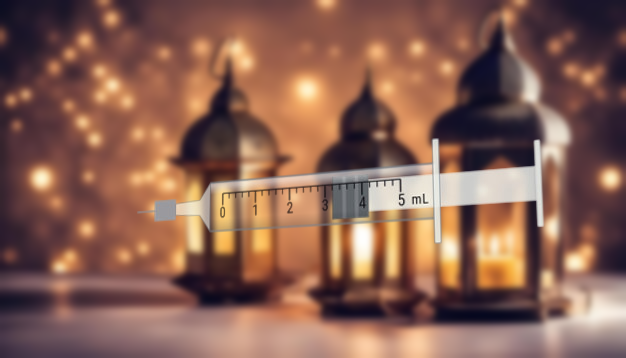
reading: {"value": 3.2, "unit": "mL"}
